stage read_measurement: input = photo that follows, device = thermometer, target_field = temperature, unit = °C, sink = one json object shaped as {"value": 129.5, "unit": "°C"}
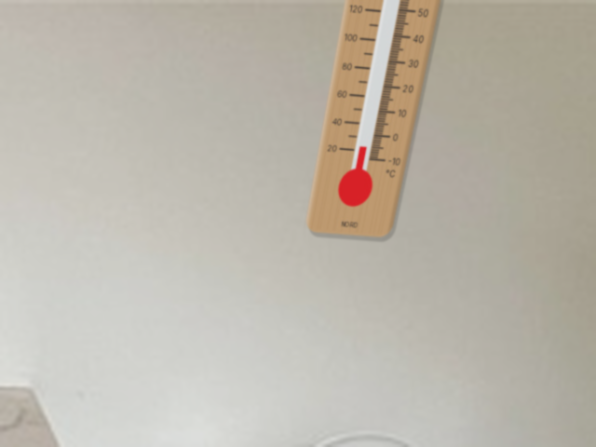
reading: {"value": -5, "unit": "°C"}
